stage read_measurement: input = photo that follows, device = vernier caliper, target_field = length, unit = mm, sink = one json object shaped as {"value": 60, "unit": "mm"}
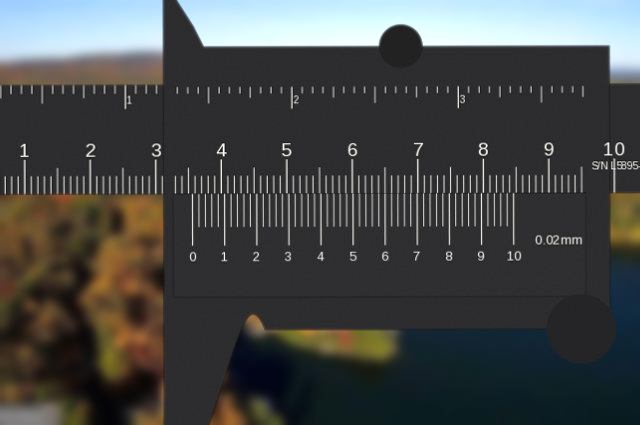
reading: {"value": 35.6, "unit": "mm"}
